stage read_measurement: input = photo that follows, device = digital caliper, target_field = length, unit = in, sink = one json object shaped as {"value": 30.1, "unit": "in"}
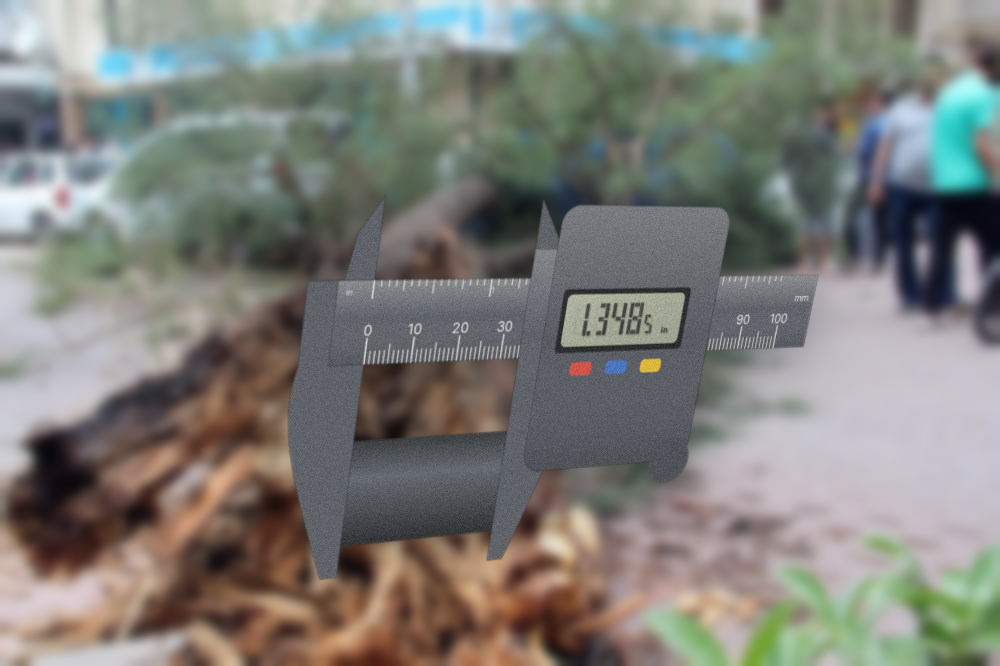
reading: {"value": 1.3485, "unit": "in"}
